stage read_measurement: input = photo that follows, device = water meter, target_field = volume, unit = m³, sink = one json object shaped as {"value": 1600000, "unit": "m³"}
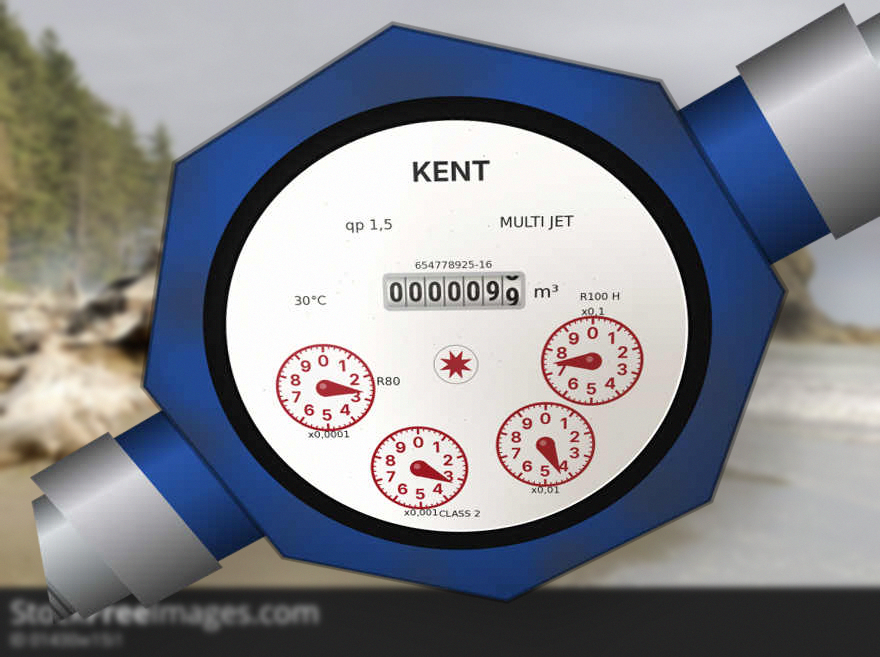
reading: {"value": 98.7432, "unit": "m³"}
